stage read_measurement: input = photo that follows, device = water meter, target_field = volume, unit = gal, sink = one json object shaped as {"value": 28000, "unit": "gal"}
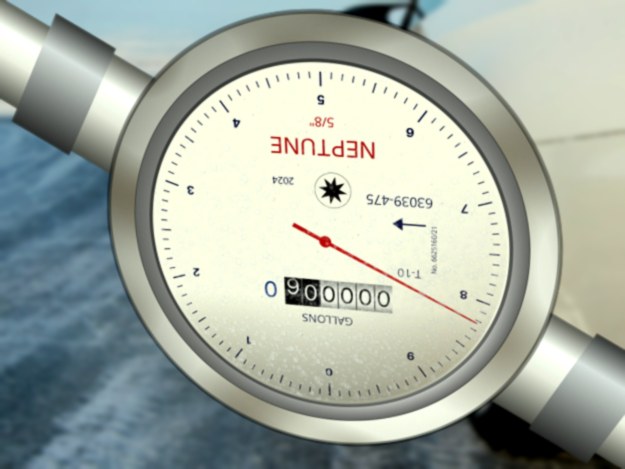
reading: {"value": 58.2, "unit": "gal"}
